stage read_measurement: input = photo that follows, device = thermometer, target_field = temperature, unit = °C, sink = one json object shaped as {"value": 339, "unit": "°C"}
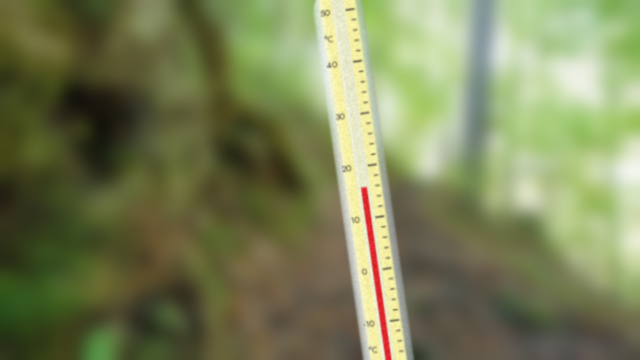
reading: {"value": 16, "unit": "°C"}
